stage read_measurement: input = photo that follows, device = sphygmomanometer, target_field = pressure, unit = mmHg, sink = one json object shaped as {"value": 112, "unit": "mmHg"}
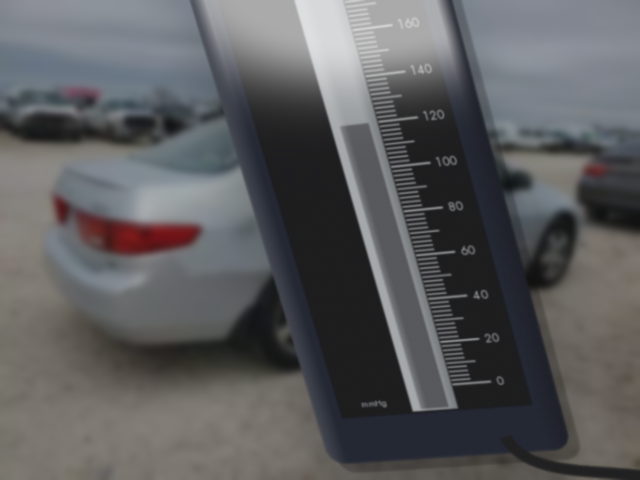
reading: {"value": 120, "unit": "mmHg"}
